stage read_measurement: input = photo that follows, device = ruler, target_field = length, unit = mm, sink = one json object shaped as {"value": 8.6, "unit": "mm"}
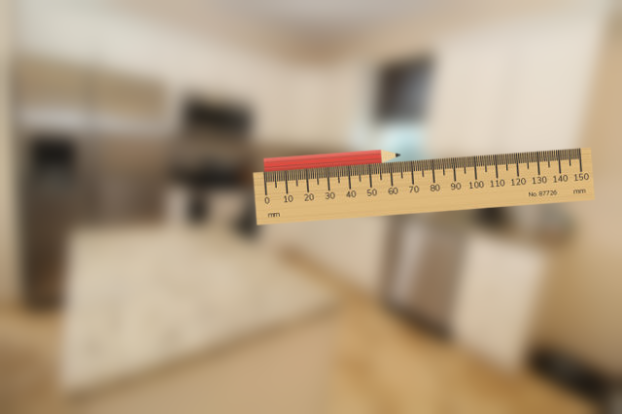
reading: {"value": 65, "unit": "mm"}
